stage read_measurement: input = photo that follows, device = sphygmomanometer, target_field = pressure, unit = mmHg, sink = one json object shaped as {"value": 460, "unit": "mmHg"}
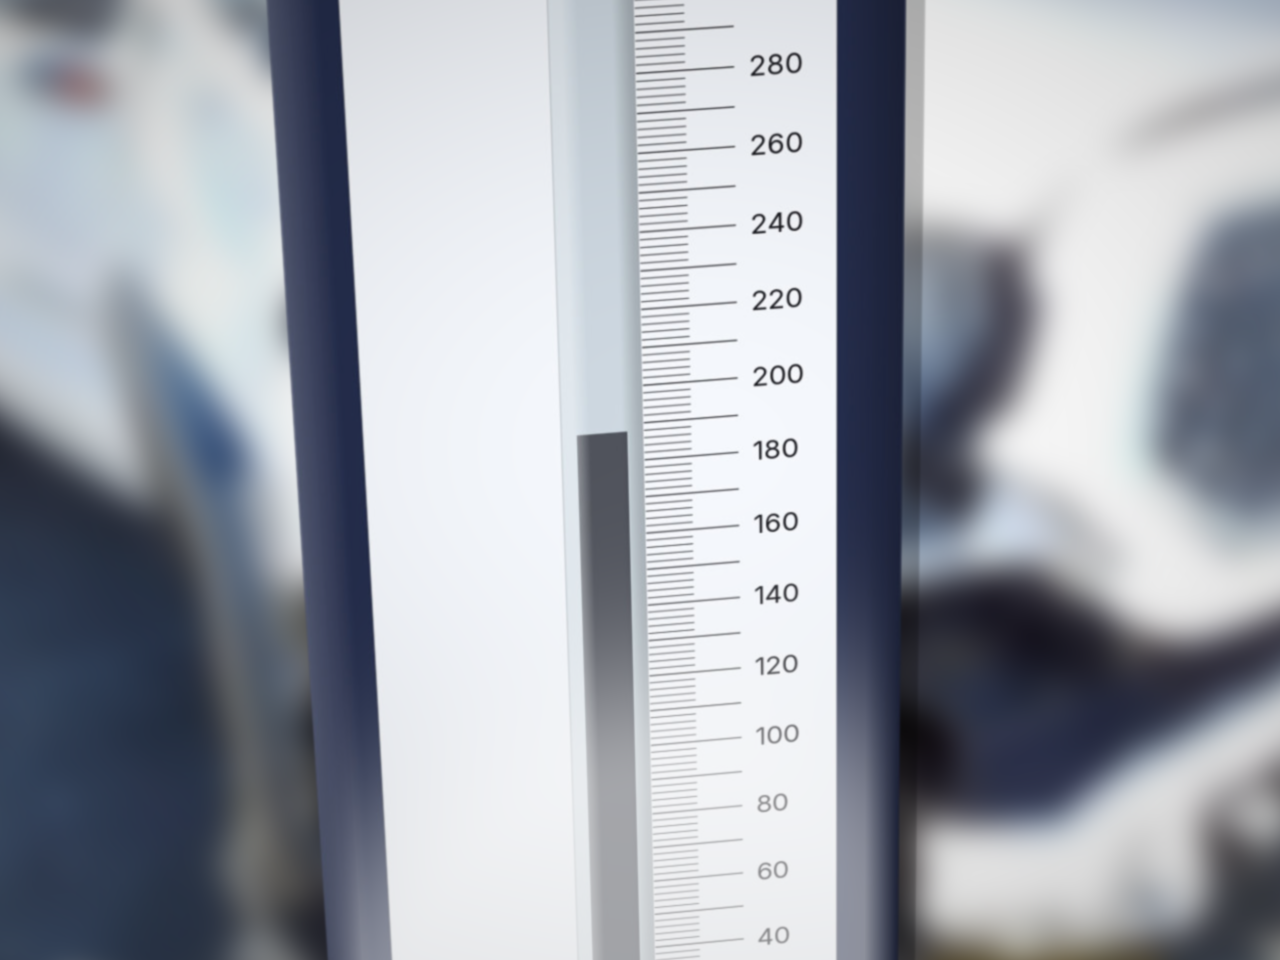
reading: {"value": 188, "unit": "mmHg"}
